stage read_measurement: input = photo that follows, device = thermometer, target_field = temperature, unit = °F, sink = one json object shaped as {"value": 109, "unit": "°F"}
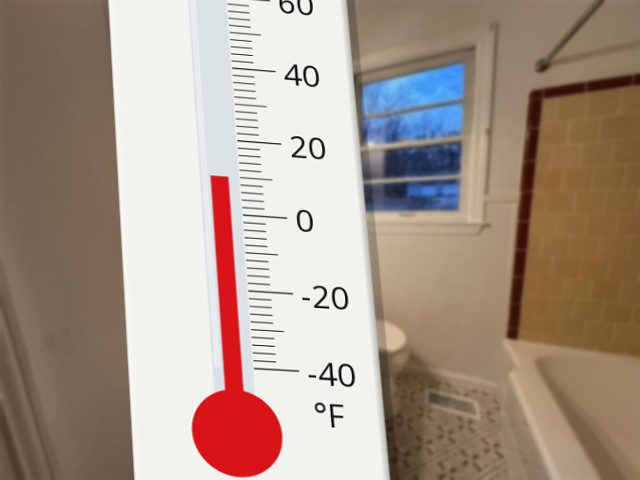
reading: {"value": 10, "unit": "°F"}
